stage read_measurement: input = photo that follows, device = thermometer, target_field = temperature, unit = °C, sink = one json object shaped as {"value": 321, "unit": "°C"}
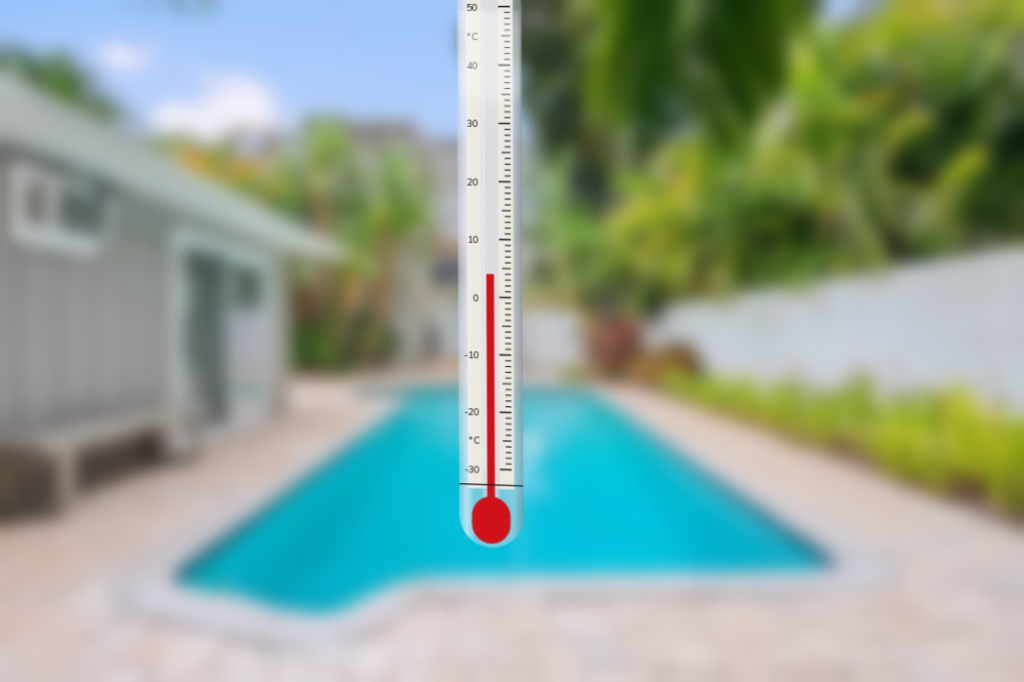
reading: {"value": 4, "unit": "°C"}
